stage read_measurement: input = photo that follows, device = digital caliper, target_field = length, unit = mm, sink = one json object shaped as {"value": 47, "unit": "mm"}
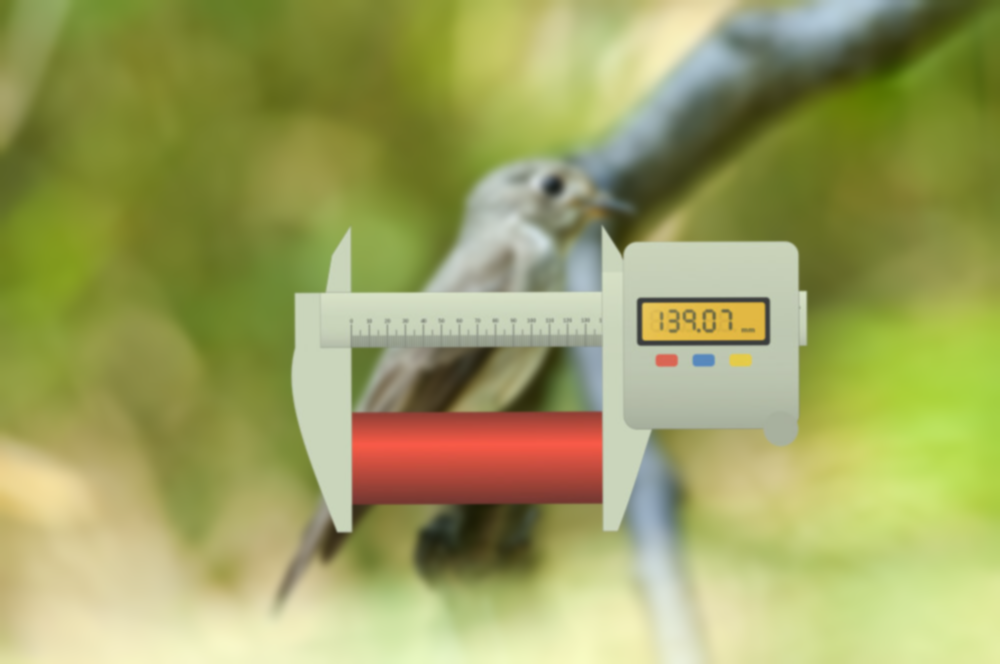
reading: {"value": 139.07, "unit": "mm"}
